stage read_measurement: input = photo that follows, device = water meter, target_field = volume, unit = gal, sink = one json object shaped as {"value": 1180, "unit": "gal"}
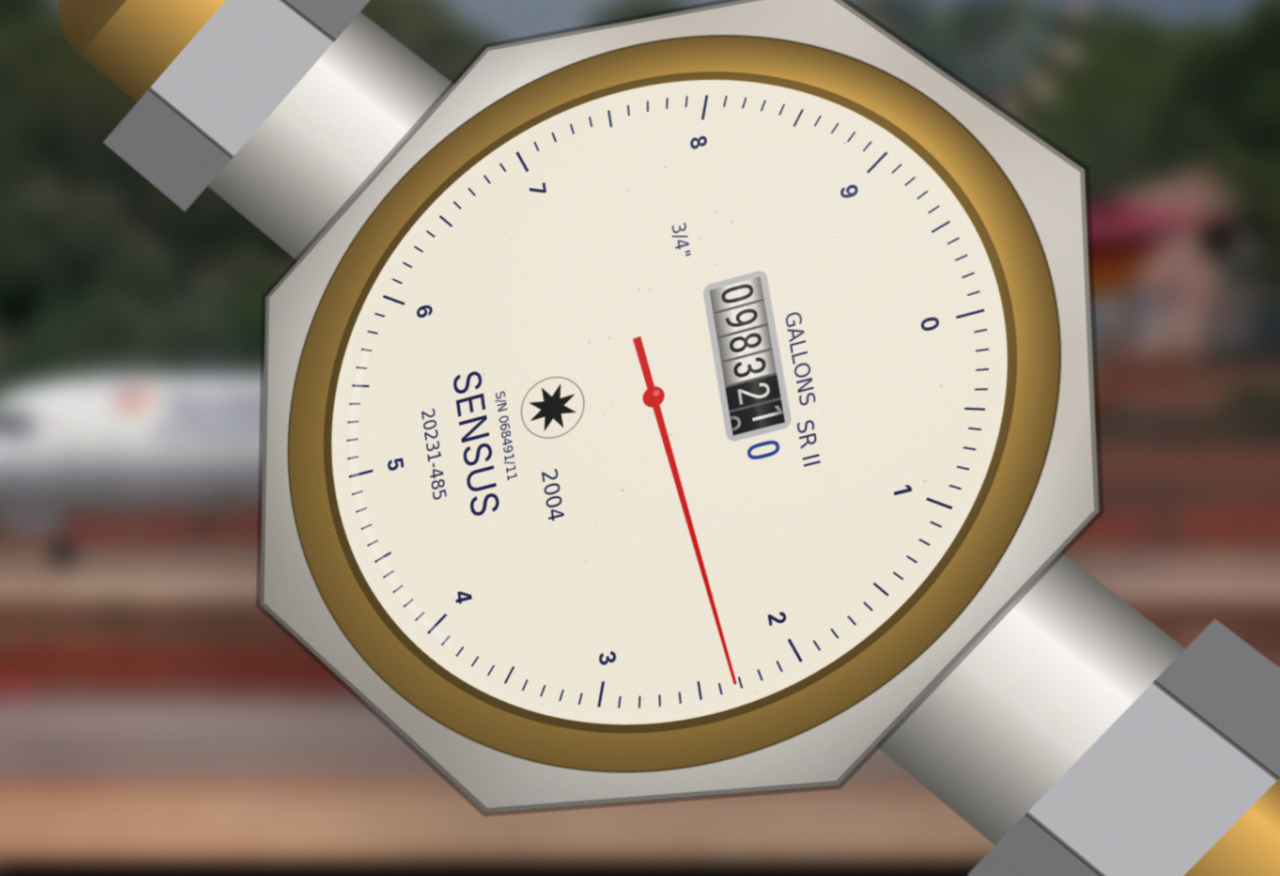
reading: {"value": 983212.3, "unit": "gal"}
